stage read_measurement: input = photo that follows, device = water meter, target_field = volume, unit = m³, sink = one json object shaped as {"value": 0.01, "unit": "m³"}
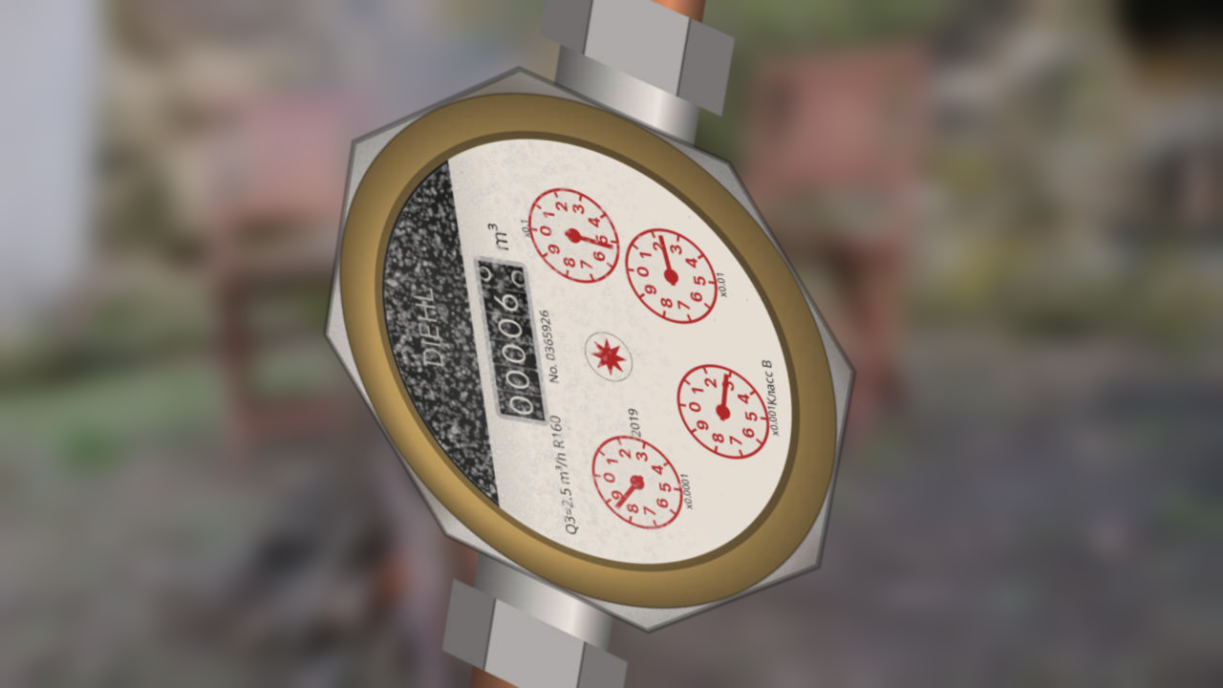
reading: {"value": 68.5228, "unit": "m³"}
